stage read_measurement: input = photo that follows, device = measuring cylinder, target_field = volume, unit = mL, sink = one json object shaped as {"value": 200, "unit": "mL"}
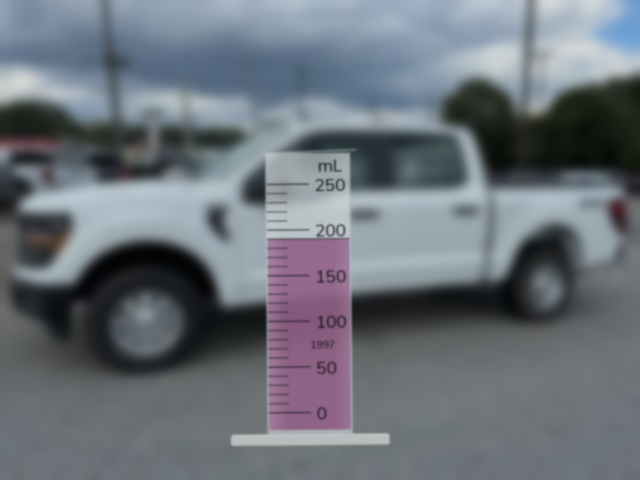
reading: {"value": 190, "unit": "mL"}
